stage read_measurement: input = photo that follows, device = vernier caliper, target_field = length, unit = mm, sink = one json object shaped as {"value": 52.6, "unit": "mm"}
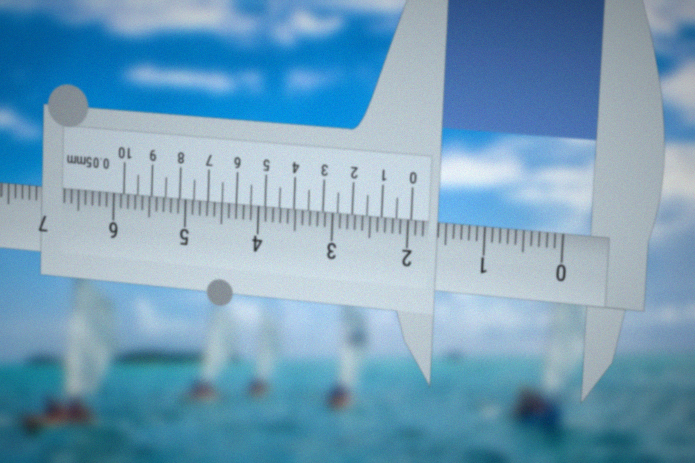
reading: {"value": 19.6, "unit": "mm"}
